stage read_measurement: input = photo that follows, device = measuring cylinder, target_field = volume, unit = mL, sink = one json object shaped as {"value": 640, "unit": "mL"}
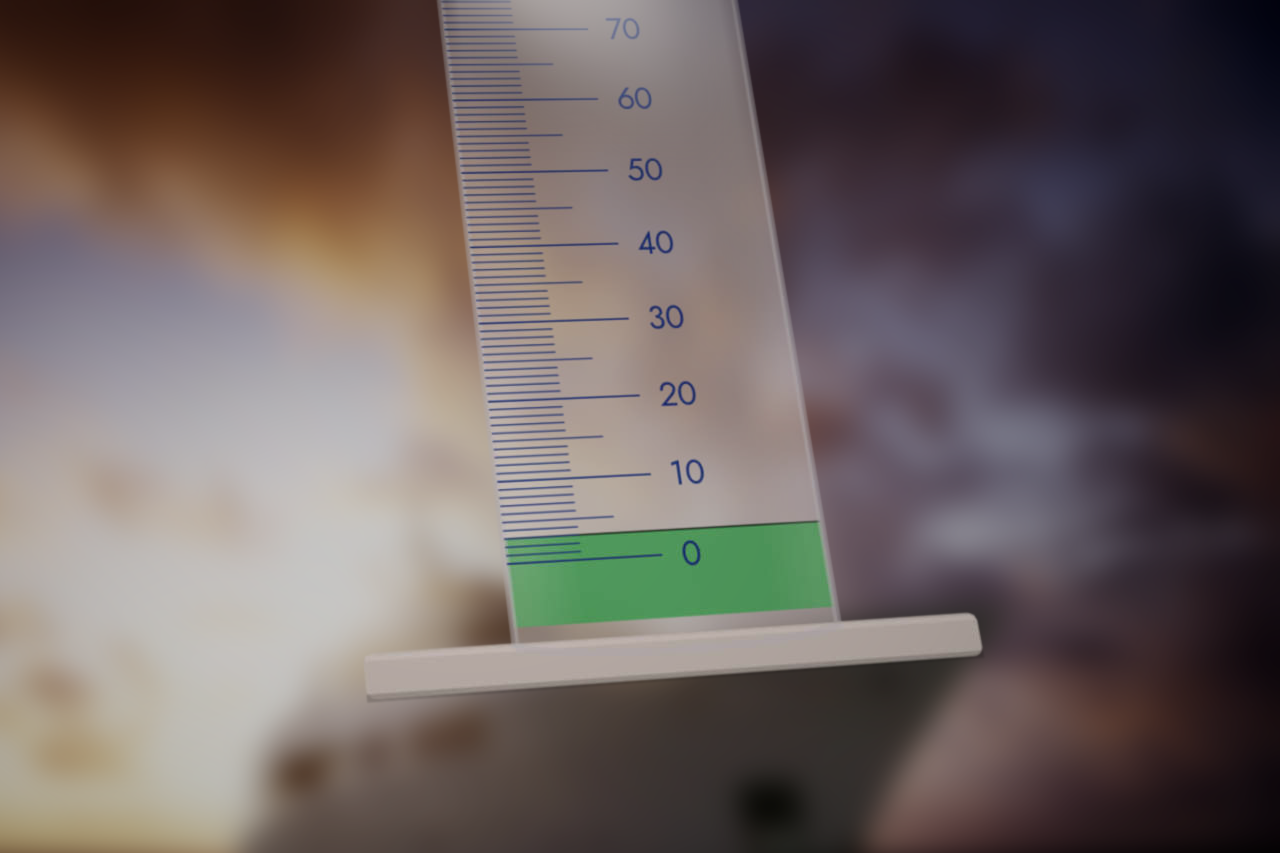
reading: {"value": 3, "unit": "mL"}
